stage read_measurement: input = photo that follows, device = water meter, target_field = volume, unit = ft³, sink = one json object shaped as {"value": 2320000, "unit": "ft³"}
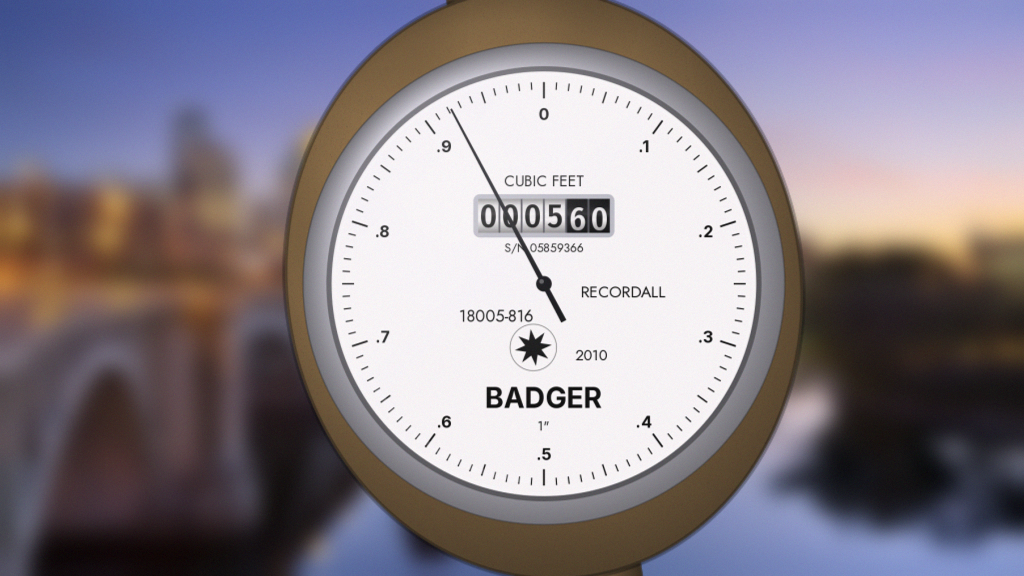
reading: {"value": 559.92, "unit": "ft³"}
